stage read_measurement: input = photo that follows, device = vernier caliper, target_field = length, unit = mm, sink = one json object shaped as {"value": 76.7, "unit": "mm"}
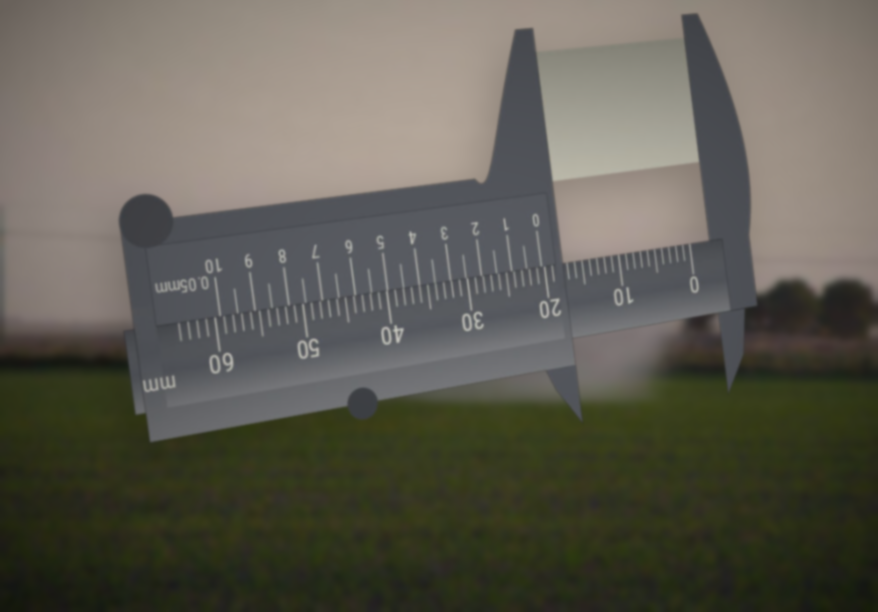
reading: {"value": 20.4, "unit": "mm"}
